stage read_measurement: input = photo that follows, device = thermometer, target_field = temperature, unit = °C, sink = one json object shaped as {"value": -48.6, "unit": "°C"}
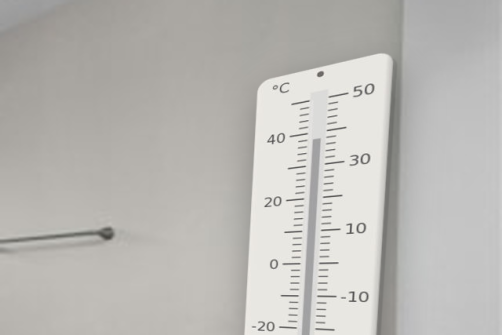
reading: {"value": 38, "unit": "°C"}
